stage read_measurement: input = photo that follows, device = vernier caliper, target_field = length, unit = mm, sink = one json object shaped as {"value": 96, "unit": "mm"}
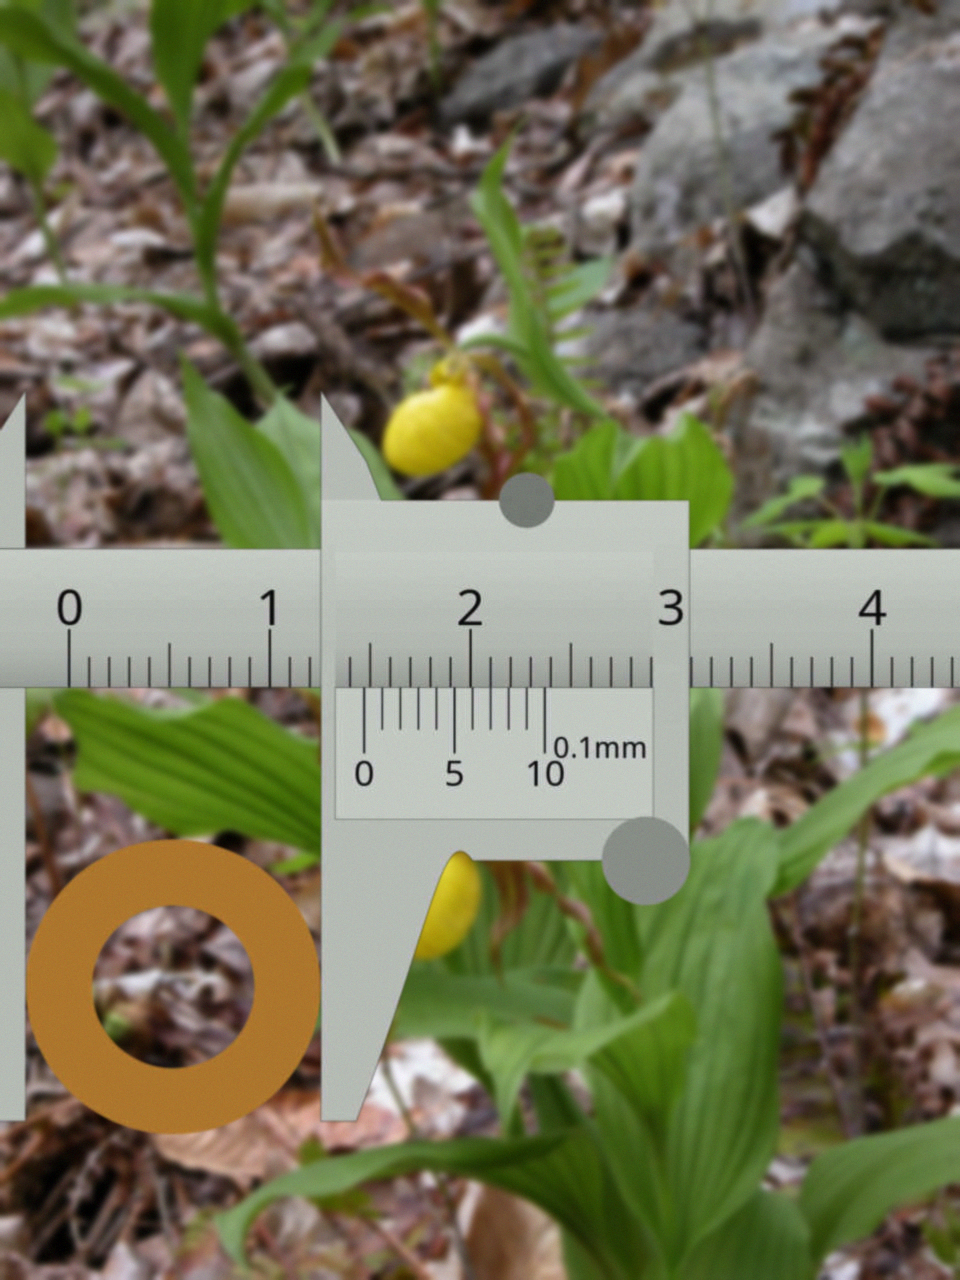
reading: {"value": 14.7, "unit": "mm"}
